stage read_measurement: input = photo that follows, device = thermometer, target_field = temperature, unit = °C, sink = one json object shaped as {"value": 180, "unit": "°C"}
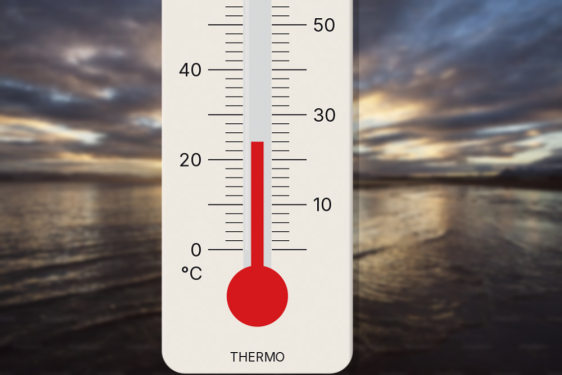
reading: {"value": 24, "unit": "°C"}
